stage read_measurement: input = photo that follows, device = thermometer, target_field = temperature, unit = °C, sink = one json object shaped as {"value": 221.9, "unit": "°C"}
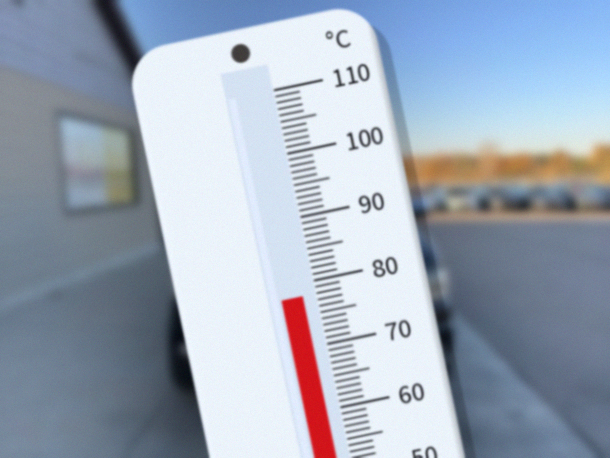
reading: {"value": 78, "unit": "°C"}
